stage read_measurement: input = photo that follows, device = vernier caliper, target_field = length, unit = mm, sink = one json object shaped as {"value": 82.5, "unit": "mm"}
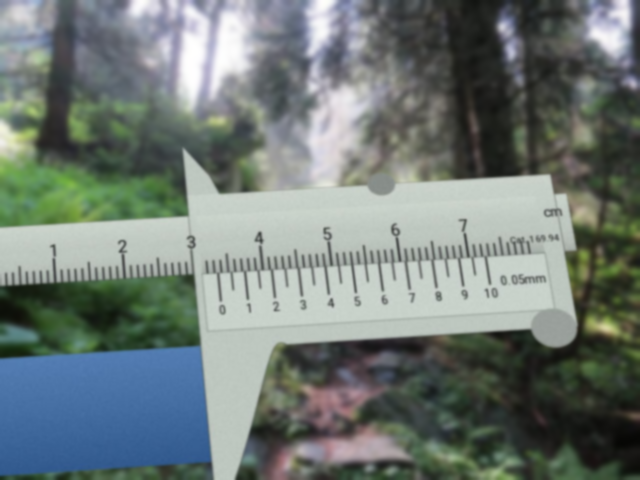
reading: {"value": 33.5, "unit": "mm"}
